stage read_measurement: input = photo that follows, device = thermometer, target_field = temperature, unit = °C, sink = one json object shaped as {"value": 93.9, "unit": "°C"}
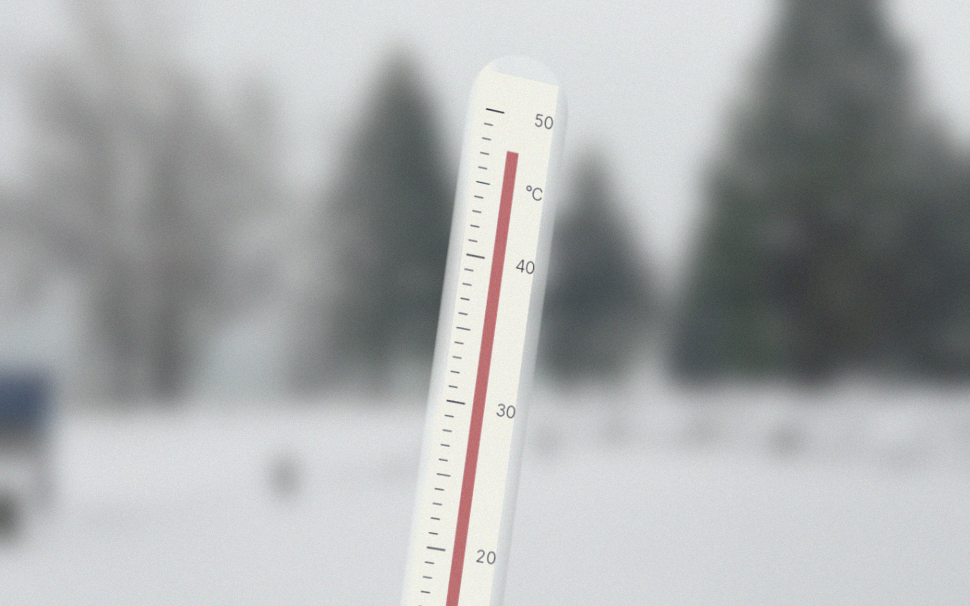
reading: {"value": 47.5, "unit": "°C"}
